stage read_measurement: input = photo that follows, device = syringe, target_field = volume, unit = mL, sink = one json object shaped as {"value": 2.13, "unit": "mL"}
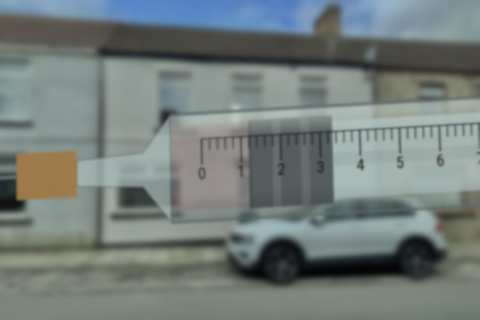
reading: {"value": 1.2, "unit": "mL"}
